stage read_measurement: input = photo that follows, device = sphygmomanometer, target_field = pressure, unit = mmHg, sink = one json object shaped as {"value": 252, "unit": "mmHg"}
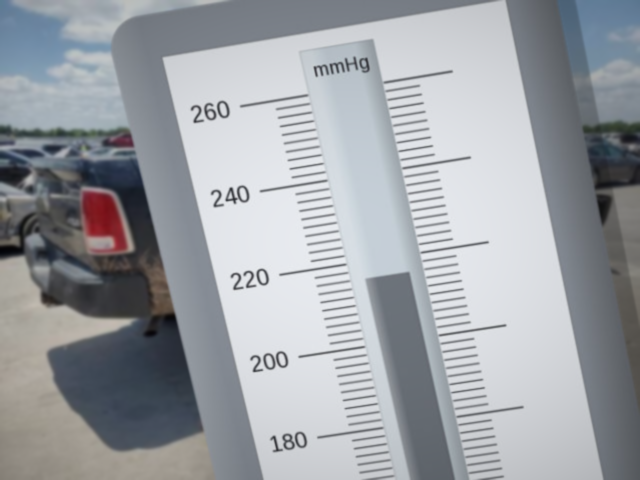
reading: {"value": 216, "unit": "mmHg"}
